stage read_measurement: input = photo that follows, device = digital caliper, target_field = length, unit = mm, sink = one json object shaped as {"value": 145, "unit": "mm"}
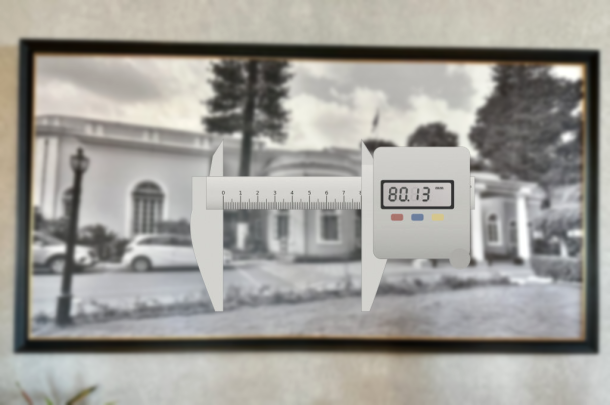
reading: {"value": 80.13, "unit": "mm"}
